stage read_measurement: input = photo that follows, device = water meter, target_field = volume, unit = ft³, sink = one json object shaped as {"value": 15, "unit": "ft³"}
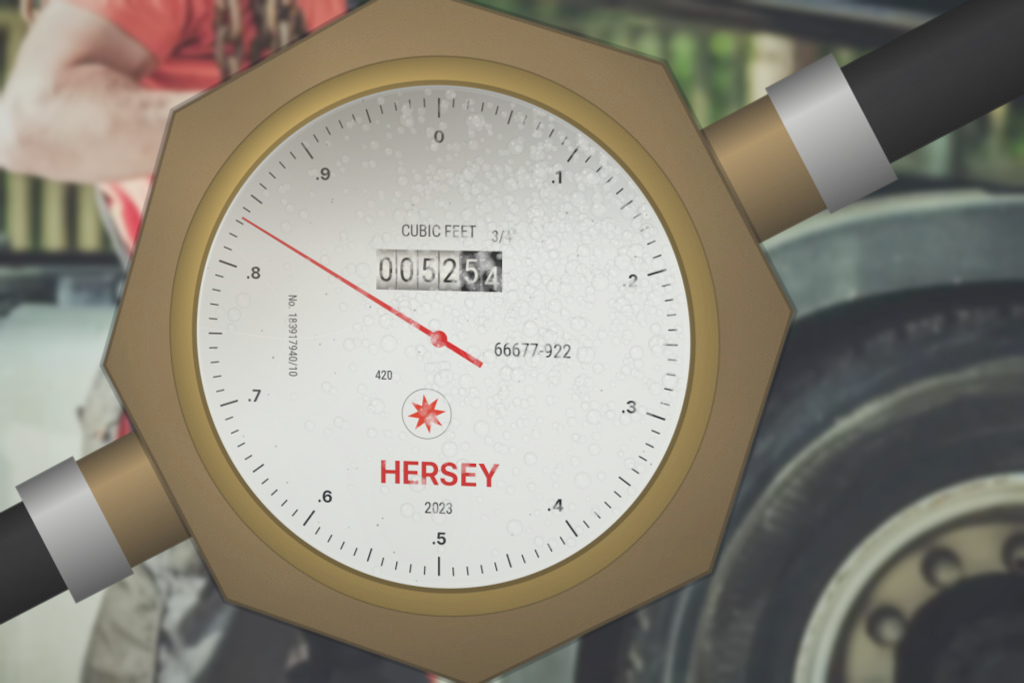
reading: {"value": 5253.83, "unit": "ft³"}
